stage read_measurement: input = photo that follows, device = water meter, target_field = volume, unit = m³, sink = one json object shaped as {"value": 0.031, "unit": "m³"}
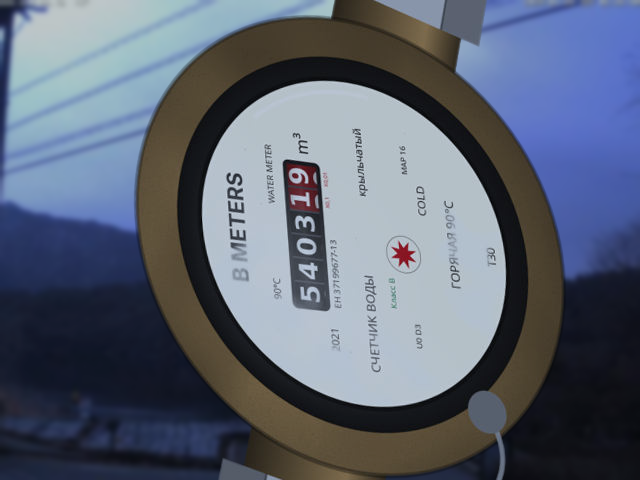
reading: {"value": 5403.19, "unit": "m³"}
